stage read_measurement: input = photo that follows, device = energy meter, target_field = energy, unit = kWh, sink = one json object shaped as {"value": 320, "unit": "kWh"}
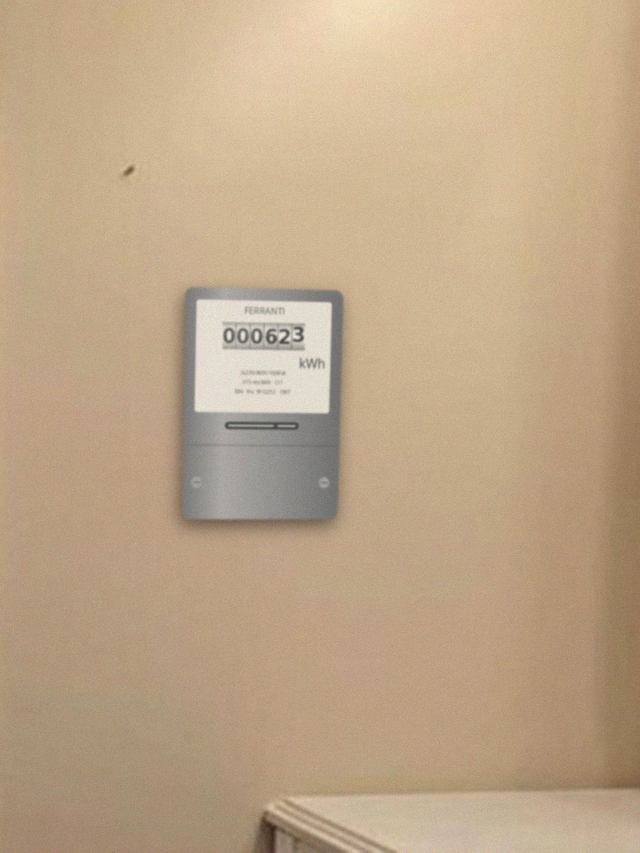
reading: {"value": 623, "unit": "kWh"}
